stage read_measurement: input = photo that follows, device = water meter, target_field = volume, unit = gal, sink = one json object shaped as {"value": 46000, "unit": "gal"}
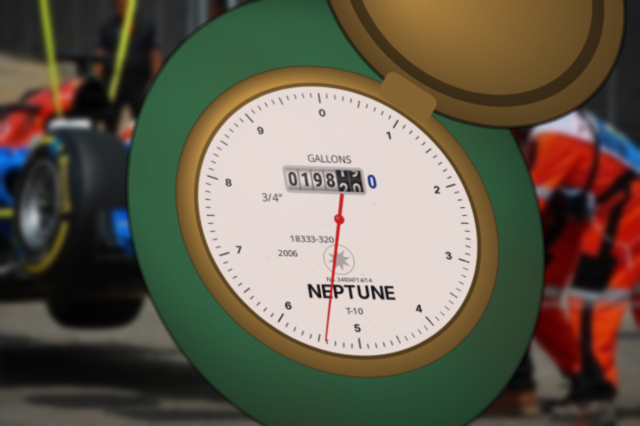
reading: {"value": 198195.4, "unit": "gal"}
